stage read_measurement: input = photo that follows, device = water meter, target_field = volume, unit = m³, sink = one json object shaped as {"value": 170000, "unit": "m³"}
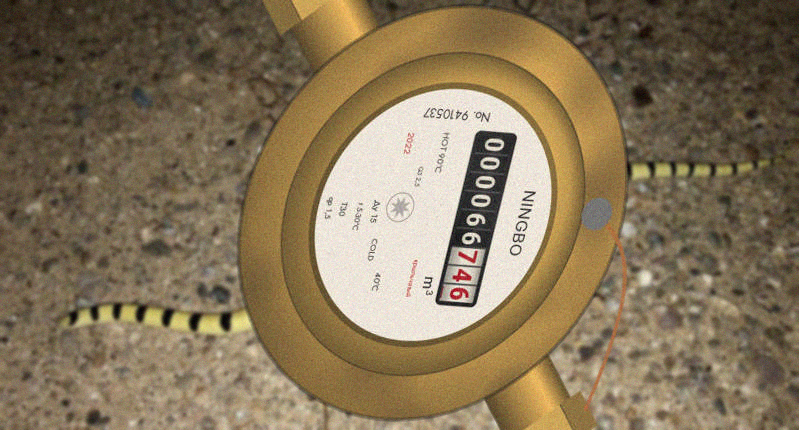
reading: {"value": 66.746, "unit": "m³"}
